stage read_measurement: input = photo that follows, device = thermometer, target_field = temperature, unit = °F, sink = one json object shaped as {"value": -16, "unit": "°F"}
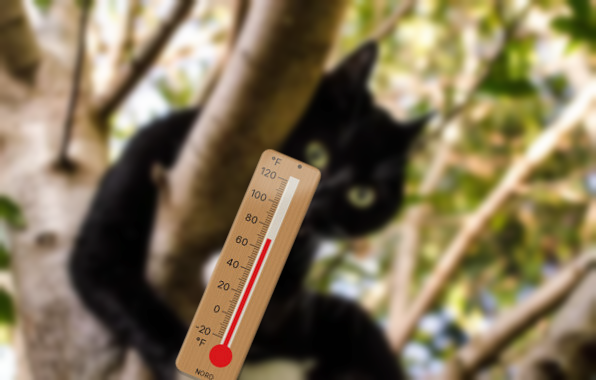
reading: {"value": 70, "unit": "°F"}
